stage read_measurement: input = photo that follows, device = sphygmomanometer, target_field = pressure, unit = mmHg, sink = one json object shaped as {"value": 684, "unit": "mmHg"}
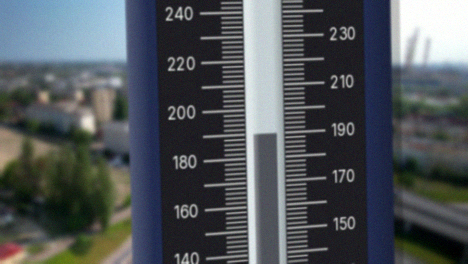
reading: {"value": 190, "unit": "mmHg"}
